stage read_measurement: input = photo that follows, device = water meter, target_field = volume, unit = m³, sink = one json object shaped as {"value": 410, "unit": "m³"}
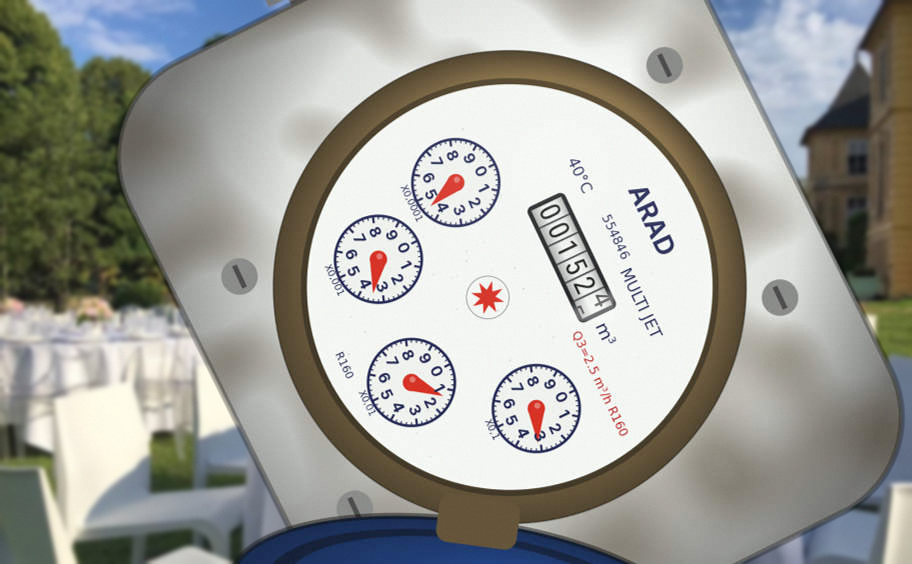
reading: {"value": 1524.3134, "unit": "m³"}
